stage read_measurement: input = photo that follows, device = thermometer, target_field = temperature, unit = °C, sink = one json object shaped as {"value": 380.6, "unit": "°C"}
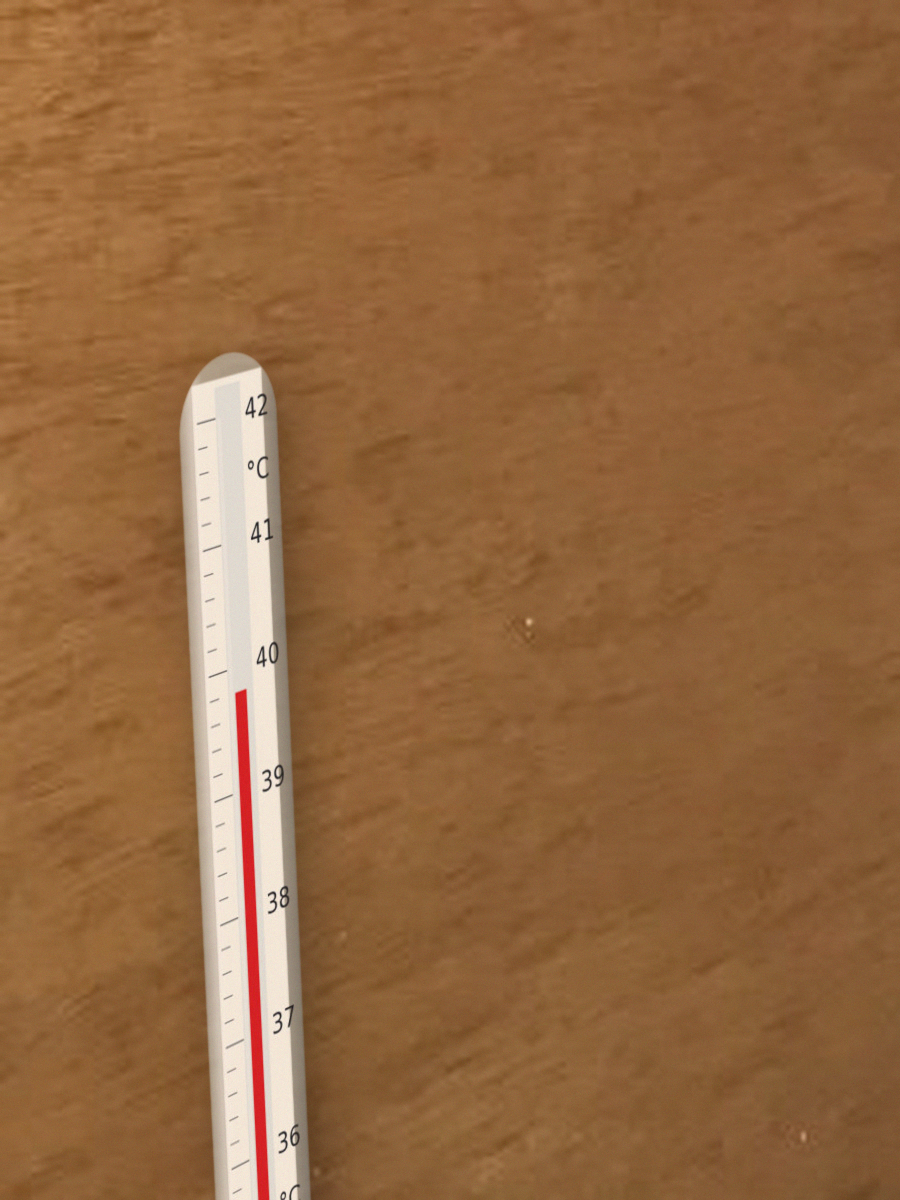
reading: {"value": 39.8, "unit": "°C"}
